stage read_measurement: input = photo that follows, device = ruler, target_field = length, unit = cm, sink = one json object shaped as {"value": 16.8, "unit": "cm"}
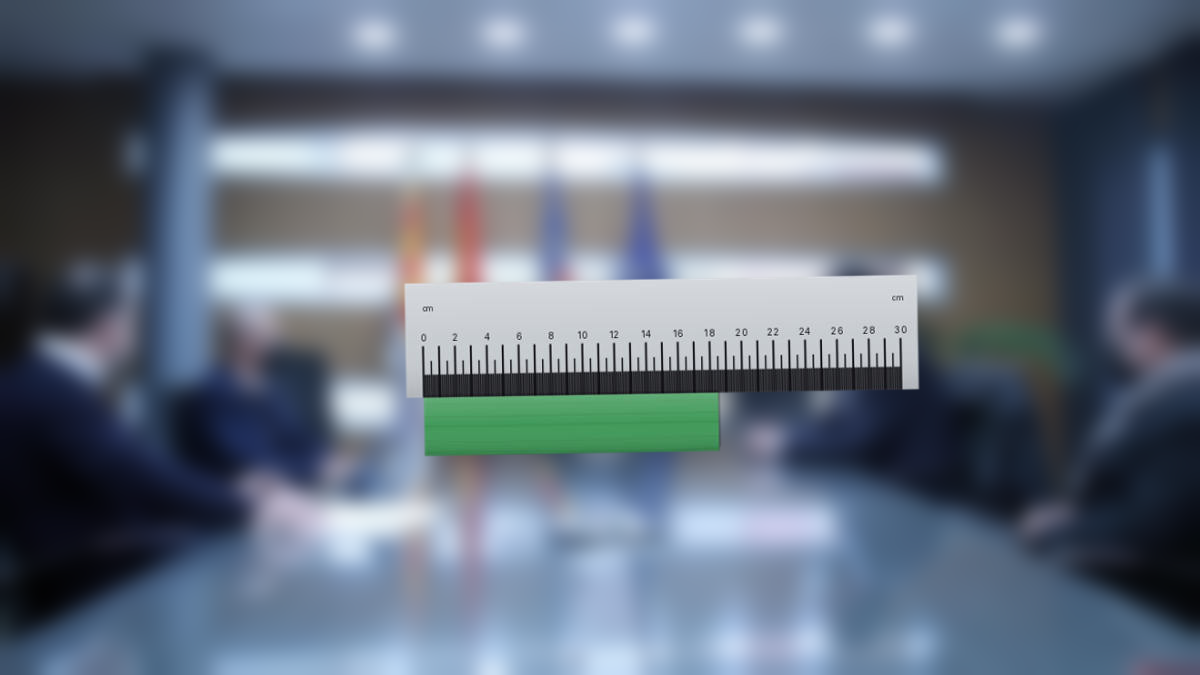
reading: {"value": 18.5, "unit": "cm"}
